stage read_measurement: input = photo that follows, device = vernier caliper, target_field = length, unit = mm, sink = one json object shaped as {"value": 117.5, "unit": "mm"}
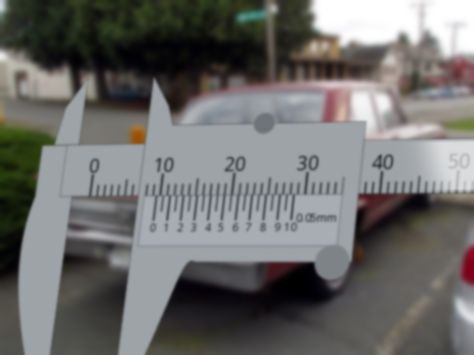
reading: {"value": 9.5, "unit": "mm"}
